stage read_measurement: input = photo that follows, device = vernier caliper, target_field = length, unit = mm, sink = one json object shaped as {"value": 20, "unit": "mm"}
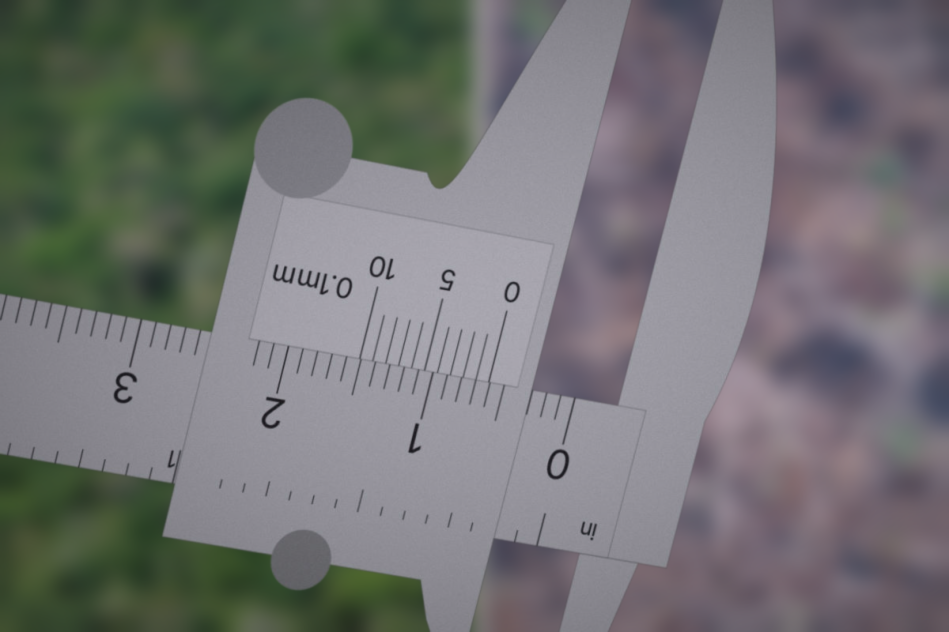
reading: {"value": 6.1, "unit": "mm"}
